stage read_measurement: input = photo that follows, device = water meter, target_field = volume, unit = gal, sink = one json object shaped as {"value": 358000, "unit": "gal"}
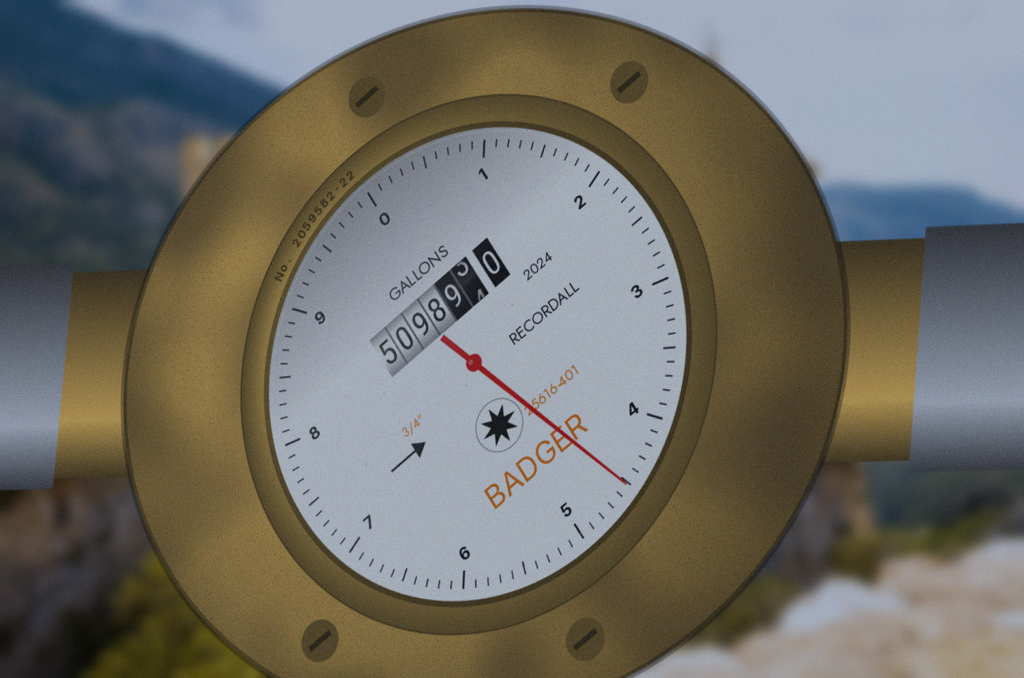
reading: {"value": 5098934.5, "unit": "gal"}
